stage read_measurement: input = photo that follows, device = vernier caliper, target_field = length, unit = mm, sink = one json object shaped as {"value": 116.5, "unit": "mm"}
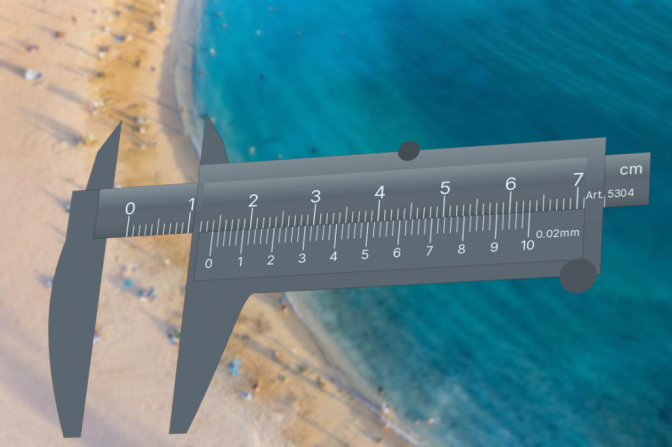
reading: {"value": 14.0, "unit": "mm"}
